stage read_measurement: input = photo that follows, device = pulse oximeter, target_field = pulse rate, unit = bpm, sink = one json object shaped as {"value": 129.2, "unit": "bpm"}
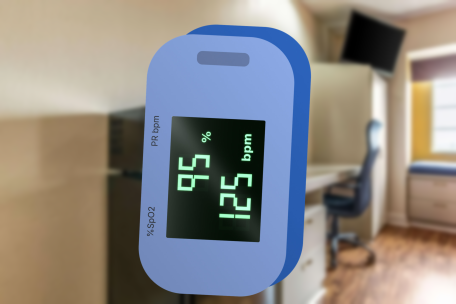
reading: {"value": 125, "unit": "bpm"}
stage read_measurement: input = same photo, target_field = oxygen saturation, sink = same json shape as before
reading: {"value": 95, "unit": "%"}
